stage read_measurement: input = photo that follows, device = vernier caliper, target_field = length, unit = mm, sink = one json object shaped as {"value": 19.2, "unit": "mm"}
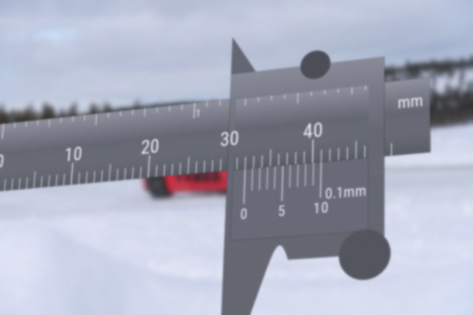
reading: {"value": 32.0, "unit": "mm"}
